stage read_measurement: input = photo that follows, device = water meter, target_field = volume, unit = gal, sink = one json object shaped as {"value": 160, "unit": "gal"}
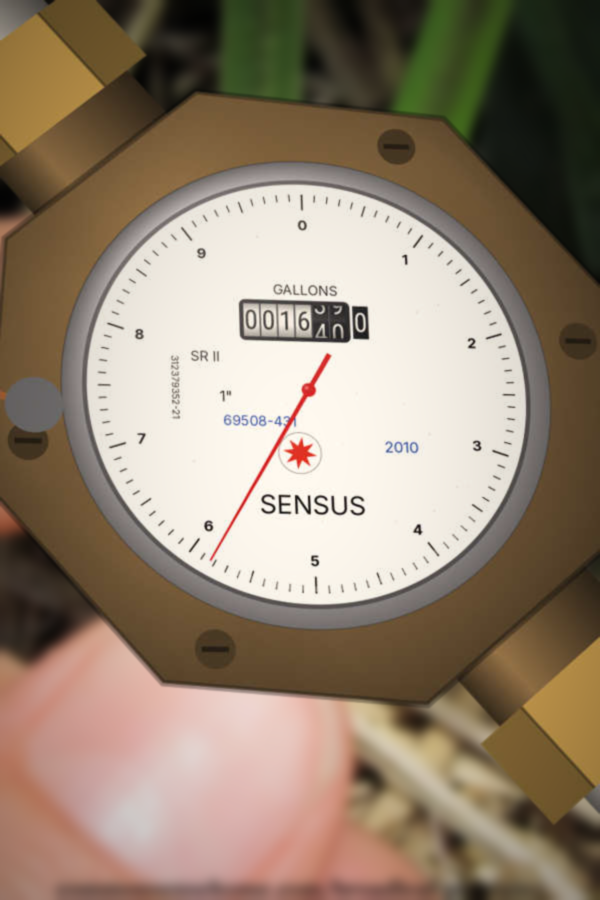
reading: {"value": 16395.8, "unit": "gal"}
